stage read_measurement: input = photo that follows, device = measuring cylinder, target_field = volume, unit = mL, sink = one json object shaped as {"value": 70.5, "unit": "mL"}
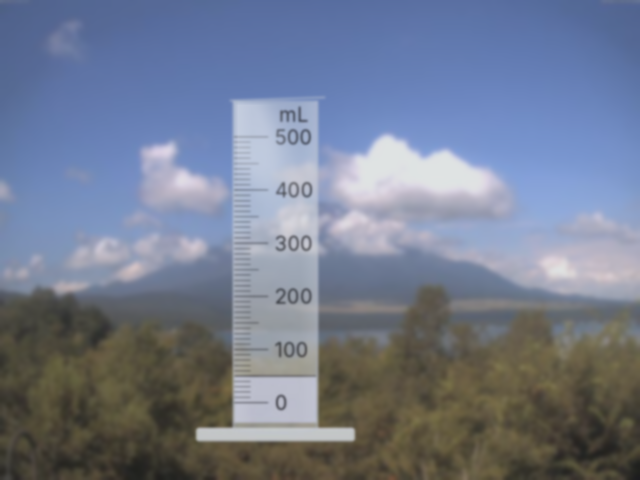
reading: {"value": 50, "unit": "mL"}
